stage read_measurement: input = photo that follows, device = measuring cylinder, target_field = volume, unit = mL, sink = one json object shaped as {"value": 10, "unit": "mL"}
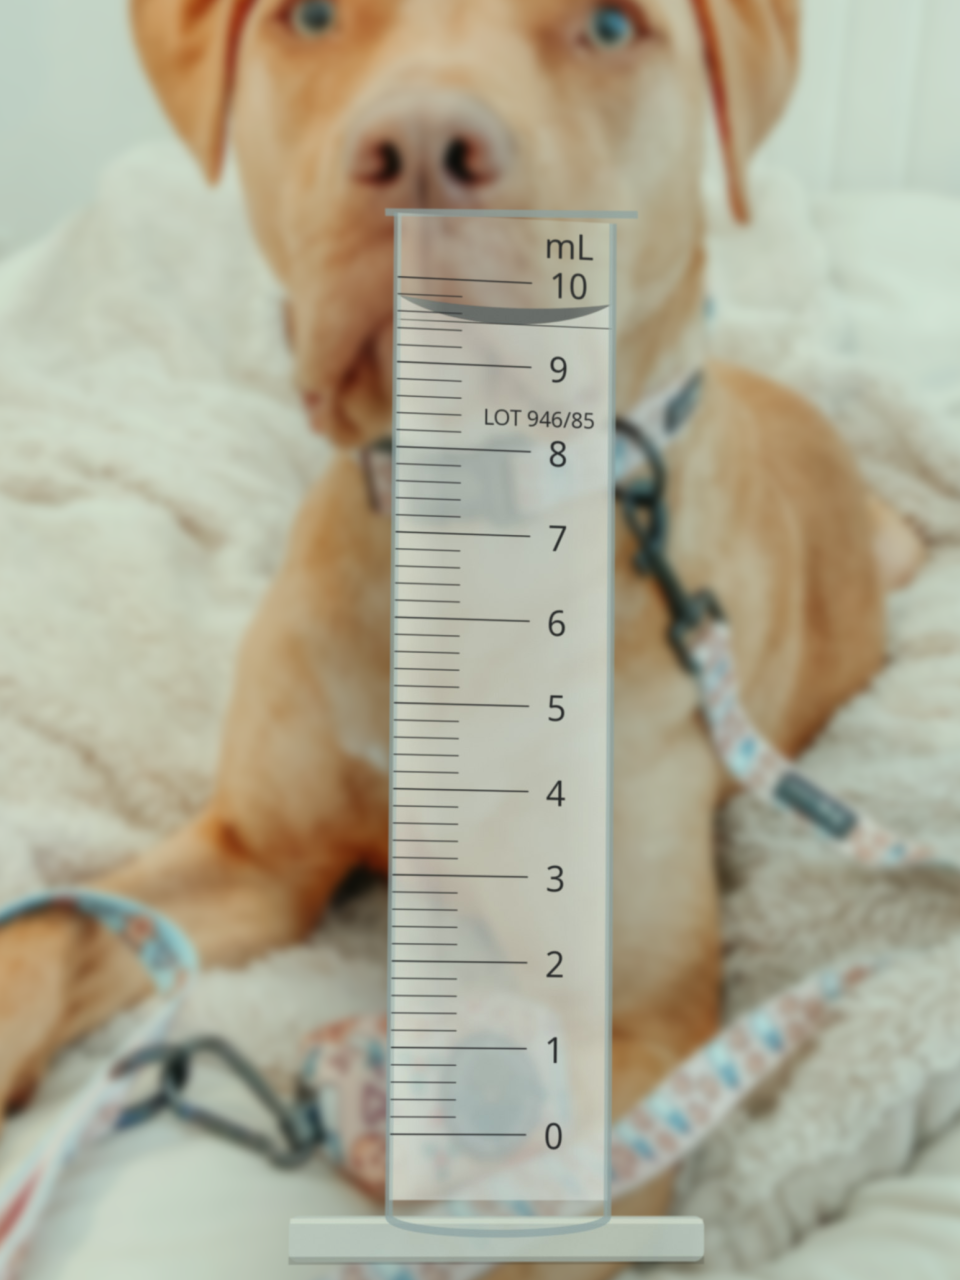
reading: {"value": 9.5, "unit": "mL"}
